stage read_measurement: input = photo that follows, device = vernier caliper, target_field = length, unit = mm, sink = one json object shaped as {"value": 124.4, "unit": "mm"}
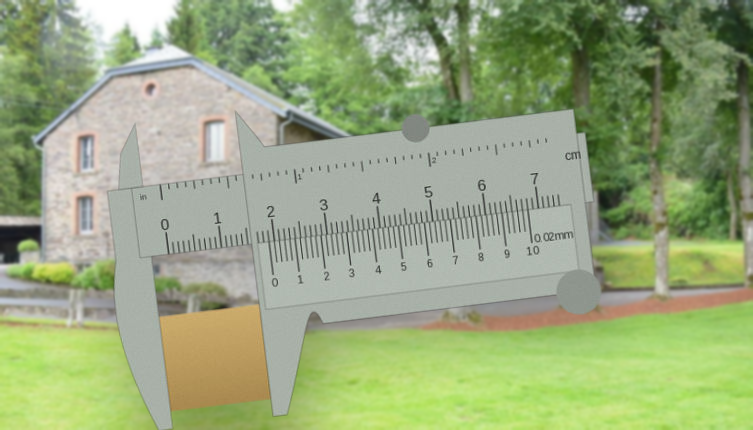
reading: {"value": 19.0, "unit": "mm"}
